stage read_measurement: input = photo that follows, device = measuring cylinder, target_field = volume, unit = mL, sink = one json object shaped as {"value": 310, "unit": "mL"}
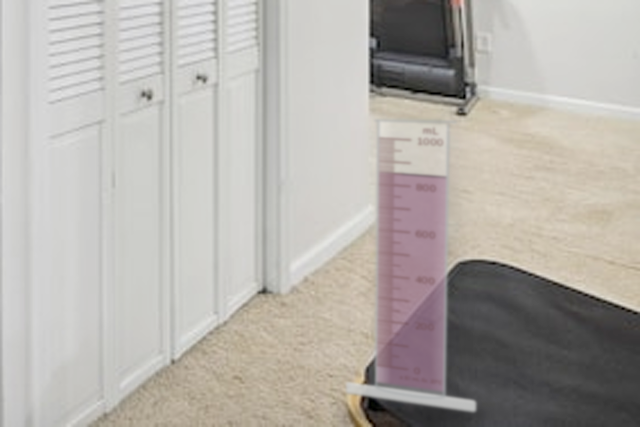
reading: {"value": 850, "unit": "mL"}
